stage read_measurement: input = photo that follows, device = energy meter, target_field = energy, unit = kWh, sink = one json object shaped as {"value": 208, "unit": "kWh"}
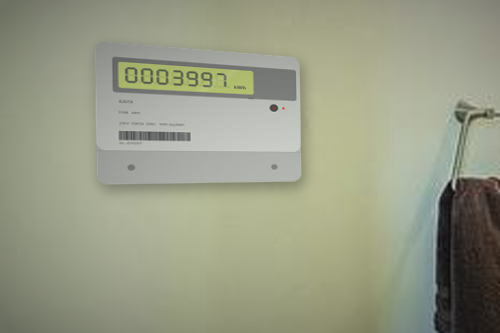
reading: {"value": 3997, "unit": "kWh"}
